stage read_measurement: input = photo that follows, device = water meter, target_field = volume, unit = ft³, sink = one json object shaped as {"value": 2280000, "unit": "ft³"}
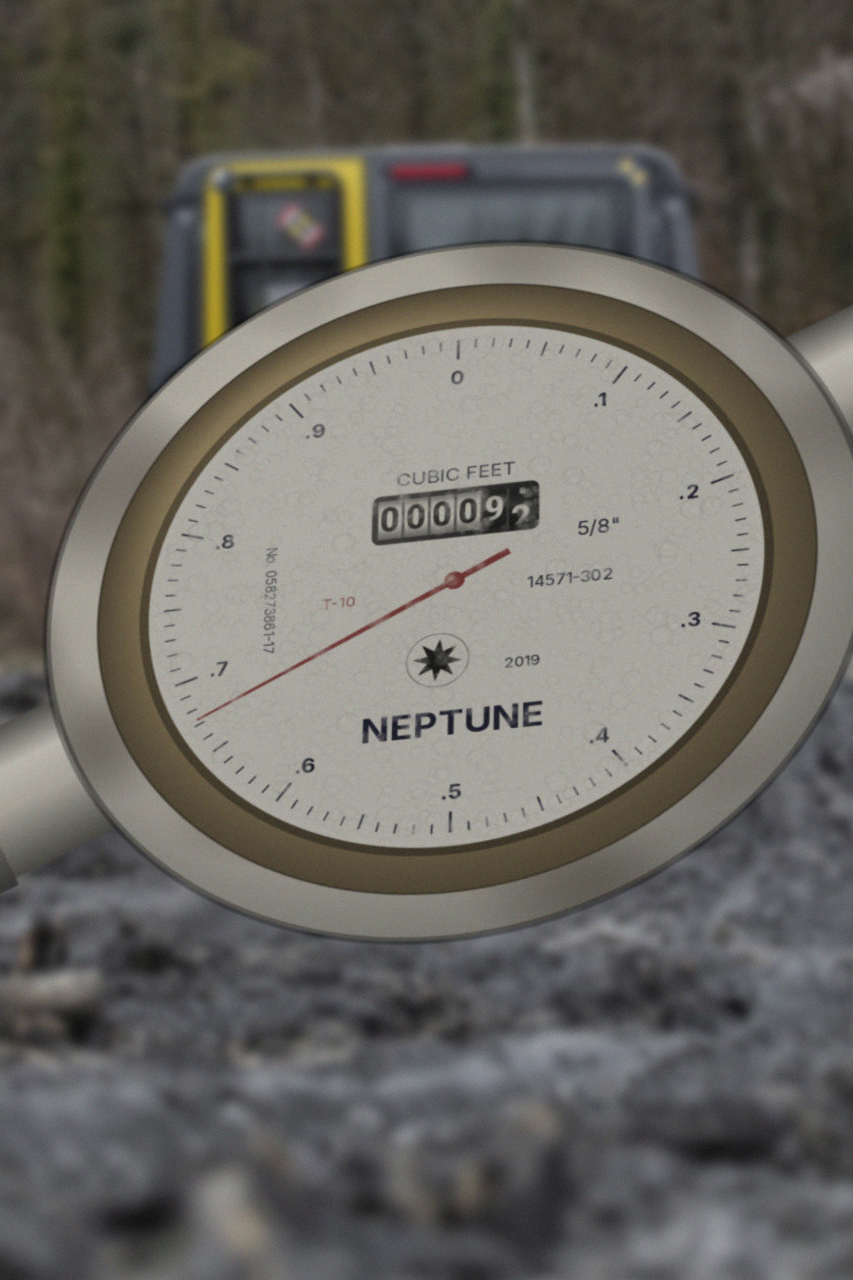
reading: {"value": 91.67, "unit": "ft³"}
